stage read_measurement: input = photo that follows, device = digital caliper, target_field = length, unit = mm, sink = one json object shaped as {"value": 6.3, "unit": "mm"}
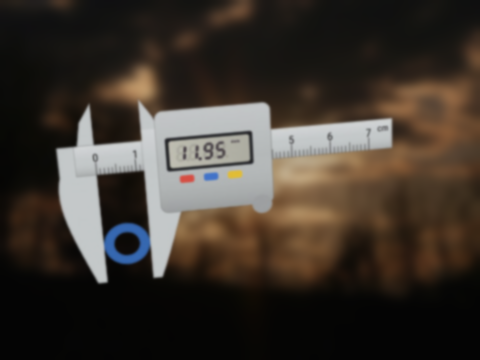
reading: {"value": 11.95, "unit": "mm"}
